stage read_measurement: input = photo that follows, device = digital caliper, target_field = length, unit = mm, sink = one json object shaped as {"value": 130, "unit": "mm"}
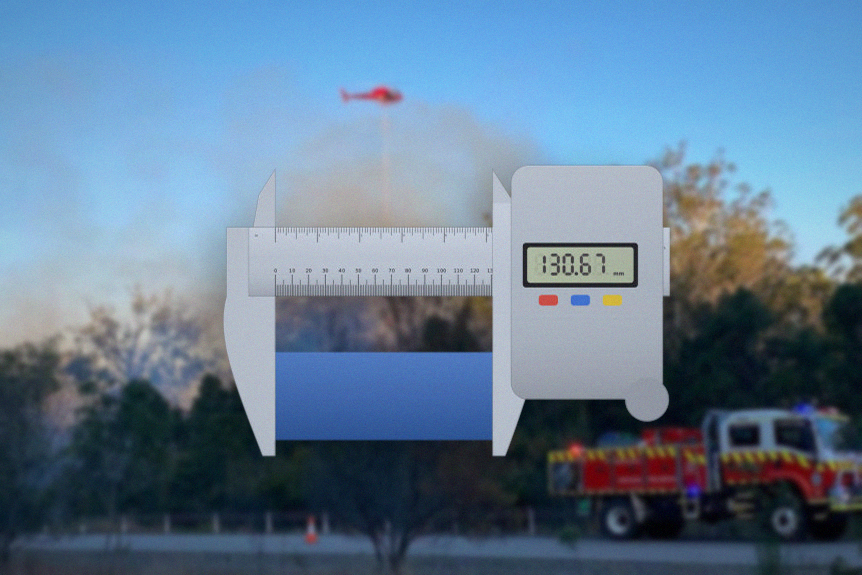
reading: {"value": 130.67, "unit": "mm"}
